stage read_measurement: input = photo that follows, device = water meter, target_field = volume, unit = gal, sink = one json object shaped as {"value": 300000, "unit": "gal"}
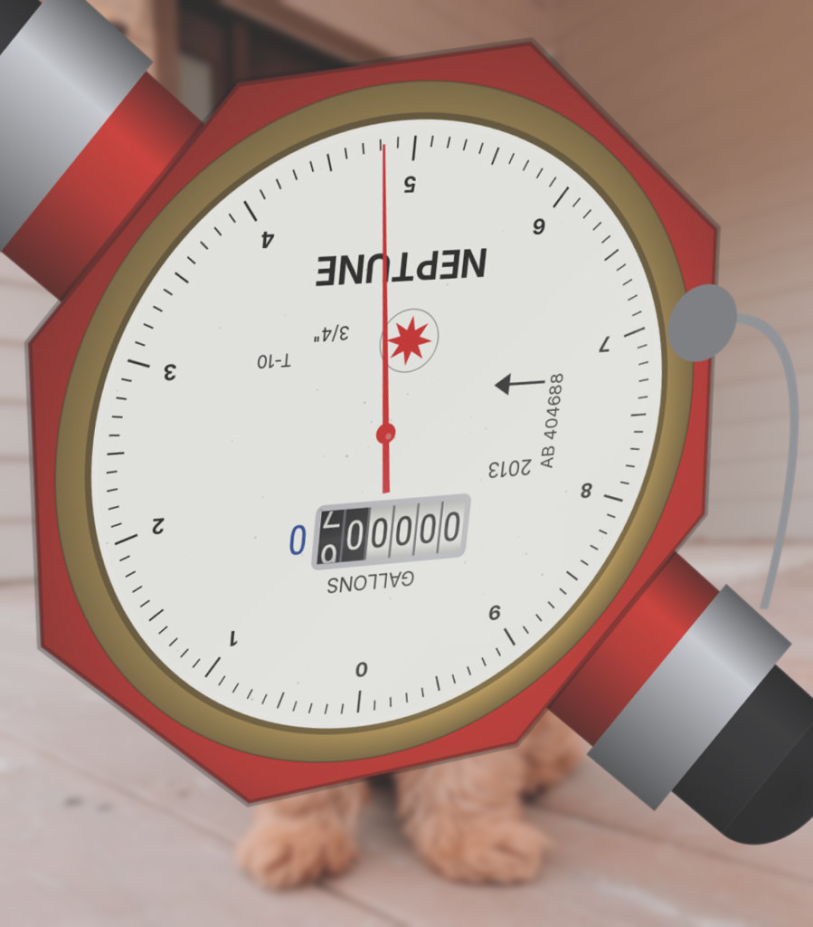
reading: {"value": 64.8, "unit": "gal"}
